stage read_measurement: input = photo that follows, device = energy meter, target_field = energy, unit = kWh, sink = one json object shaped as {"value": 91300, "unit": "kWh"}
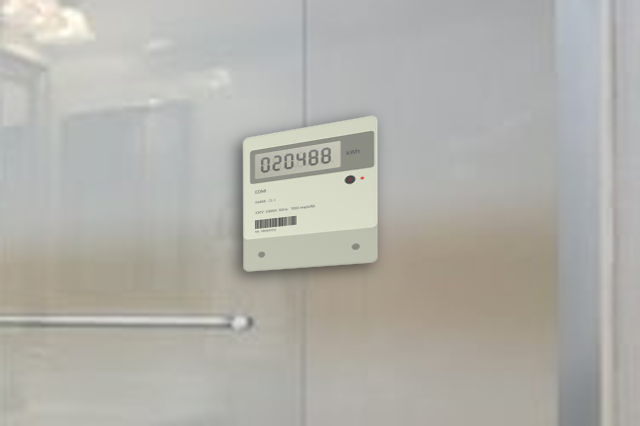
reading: {"value": 20488, "unit": "kWh"}
